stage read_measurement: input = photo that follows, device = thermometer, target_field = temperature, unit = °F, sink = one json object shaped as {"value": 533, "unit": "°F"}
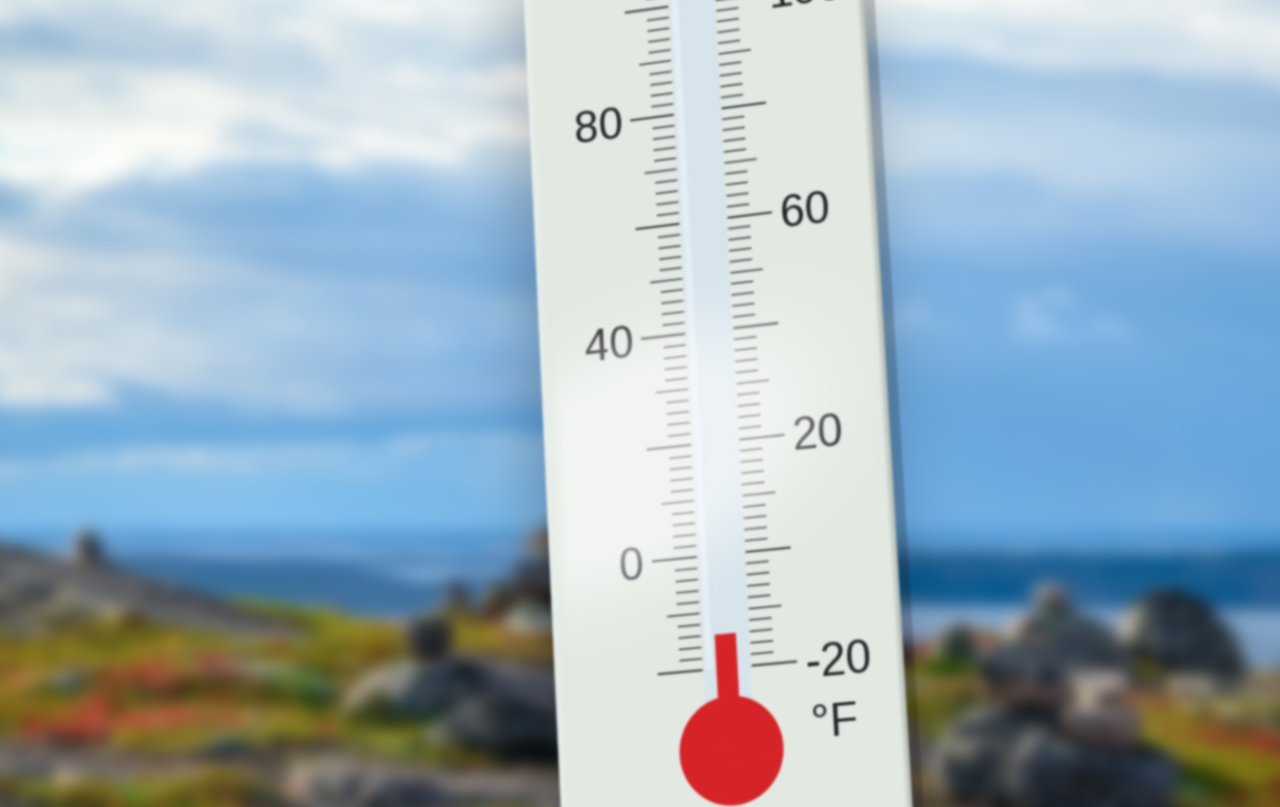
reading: {"value": -14, "unit": "°F"}
